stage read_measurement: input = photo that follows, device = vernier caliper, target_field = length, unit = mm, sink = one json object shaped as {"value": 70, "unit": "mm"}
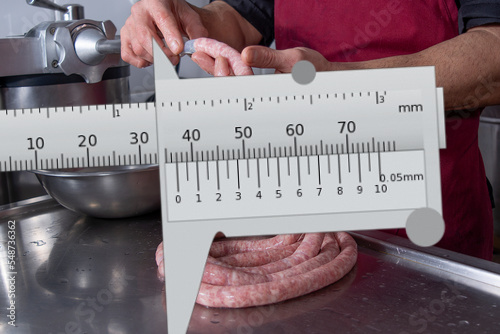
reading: {"value": 37.0, "unit": "mm"}
